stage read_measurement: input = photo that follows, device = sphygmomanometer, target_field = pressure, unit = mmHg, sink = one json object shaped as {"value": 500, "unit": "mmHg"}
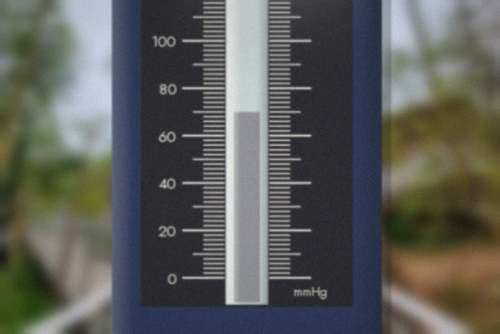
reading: {"value": 70, "unit": "mmHg"}
